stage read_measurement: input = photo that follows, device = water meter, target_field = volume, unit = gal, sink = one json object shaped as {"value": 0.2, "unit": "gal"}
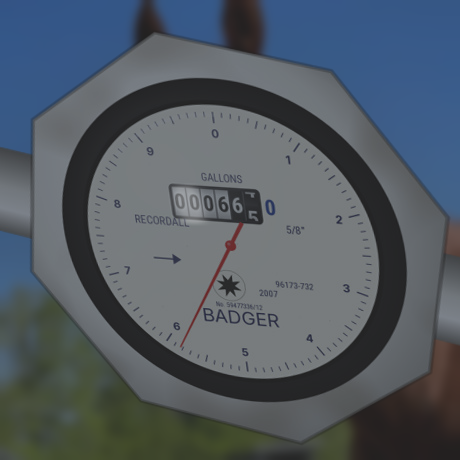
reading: {"value": 6645.8, "unit": "gal"}
